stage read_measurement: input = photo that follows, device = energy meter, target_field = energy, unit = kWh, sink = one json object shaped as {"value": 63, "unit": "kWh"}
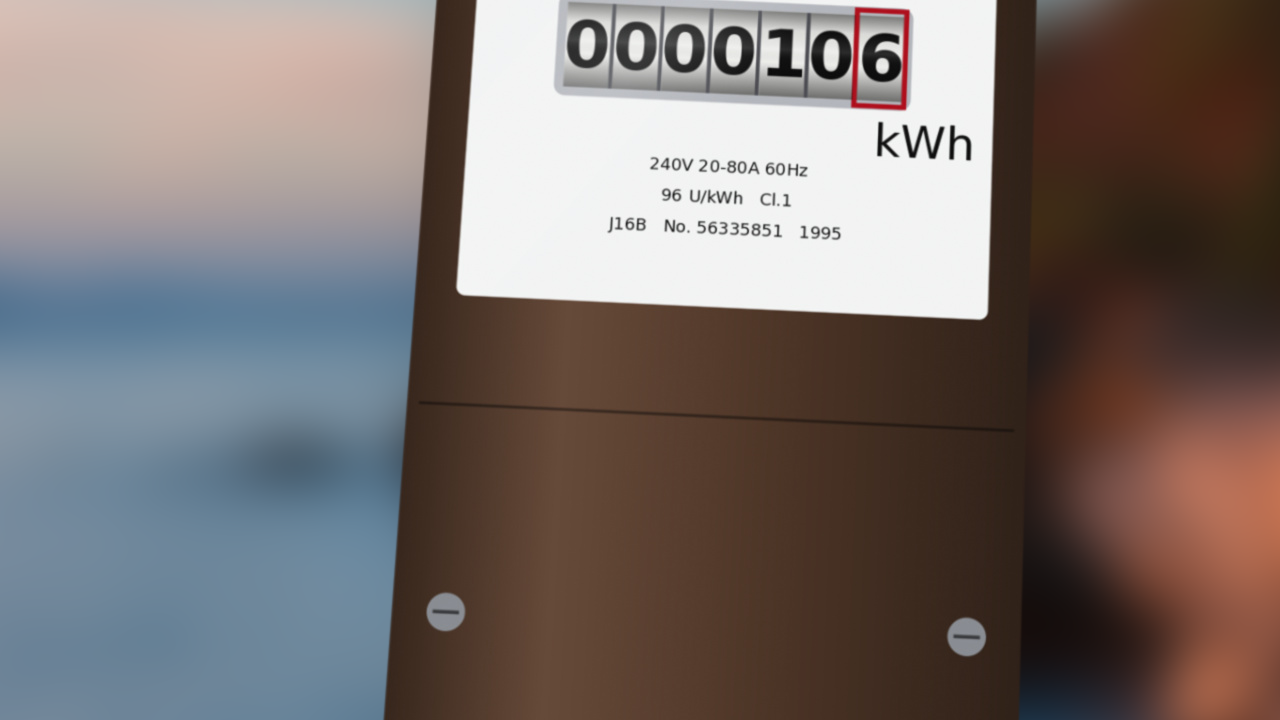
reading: {"value": 10.6, "unit": "kWh"}
